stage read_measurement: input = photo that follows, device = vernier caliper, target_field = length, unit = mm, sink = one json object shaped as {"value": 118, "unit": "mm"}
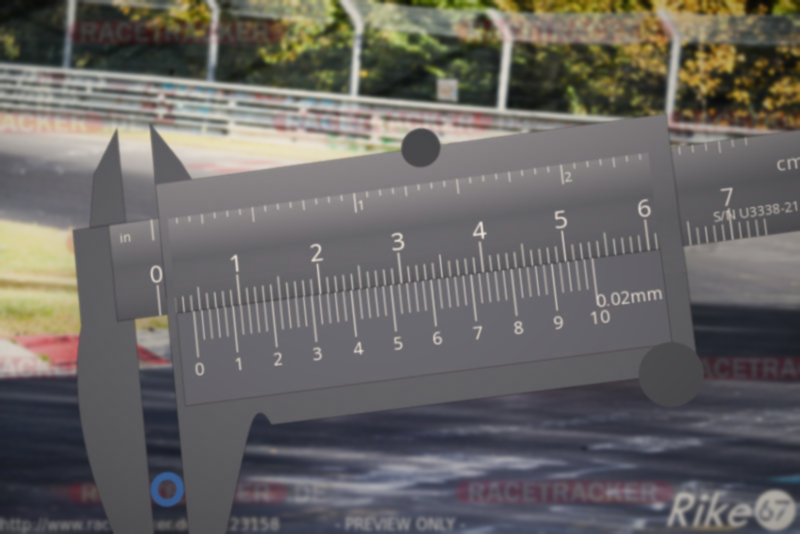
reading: {"value": 4.2, "unit": "mm"}
